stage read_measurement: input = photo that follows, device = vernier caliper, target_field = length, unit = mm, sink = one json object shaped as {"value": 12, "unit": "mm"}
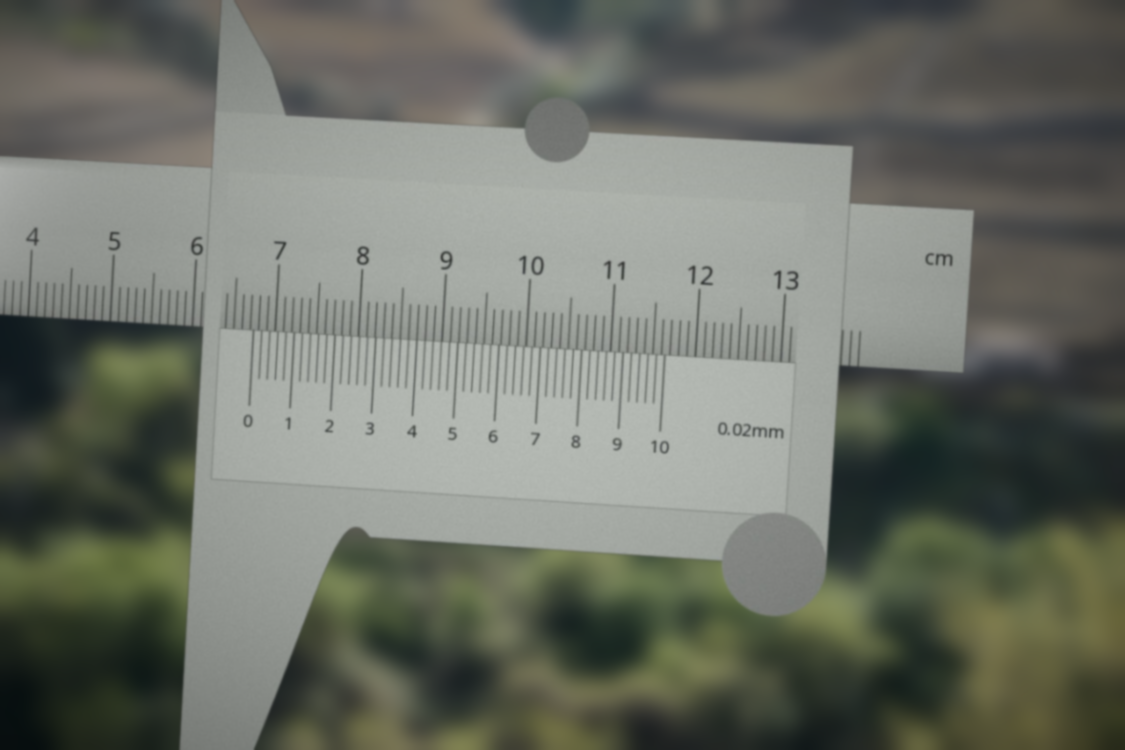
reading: {"value": 67.4, "unit": "mm"}
